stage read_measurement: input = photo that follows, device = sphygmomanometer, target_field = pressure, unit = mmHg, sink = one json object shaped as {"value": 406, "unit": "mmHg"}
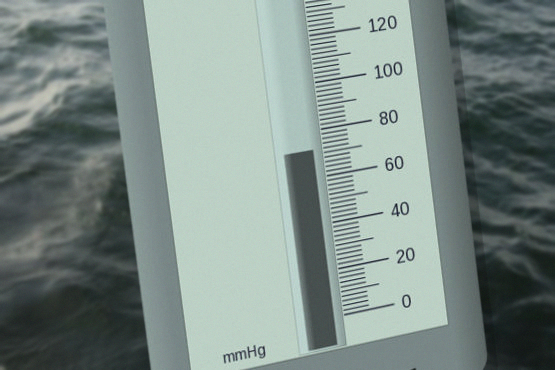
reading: {"value": 72, "unit": "mmHg"}
